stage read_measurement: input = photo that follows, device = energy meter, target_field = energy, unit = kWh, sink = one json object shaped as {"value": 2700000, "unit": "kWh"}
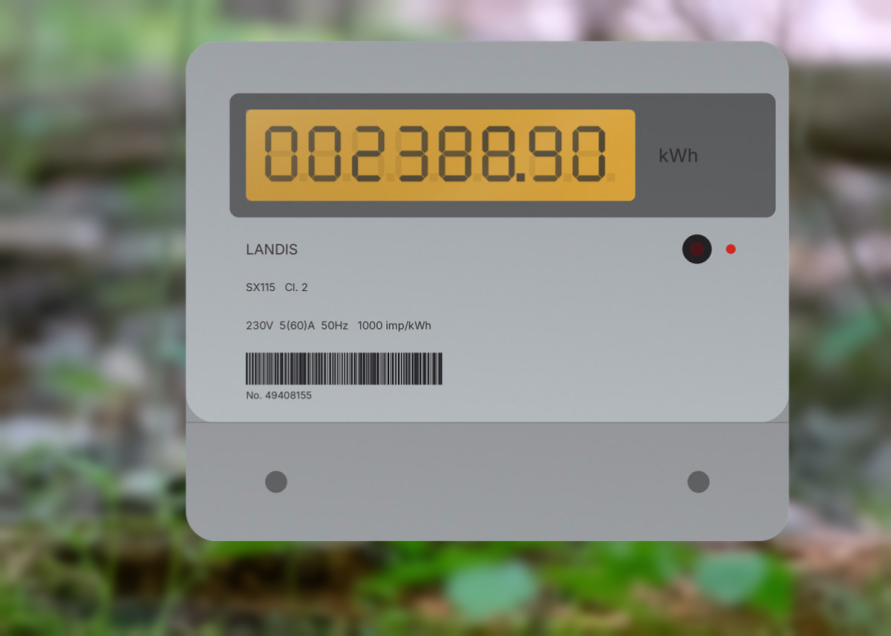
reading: {"value": 2388.90, "unit": "kWh"}
